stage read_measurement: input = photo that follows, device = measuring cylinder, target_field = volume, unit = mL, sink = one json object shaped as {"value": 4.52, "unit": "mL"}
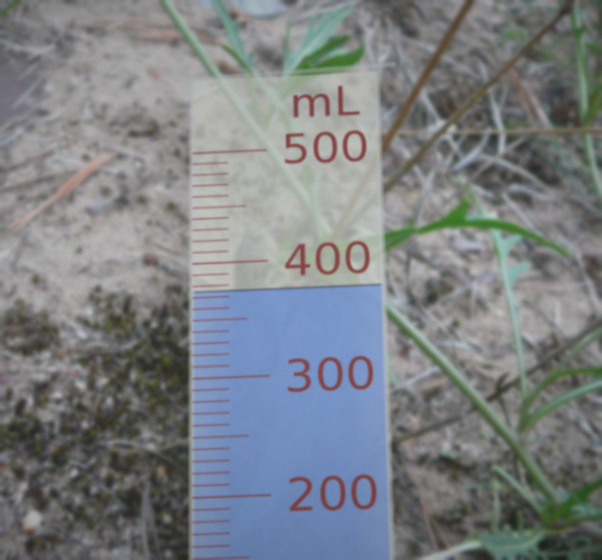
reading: {"value": 375, "unit": "mL"}
